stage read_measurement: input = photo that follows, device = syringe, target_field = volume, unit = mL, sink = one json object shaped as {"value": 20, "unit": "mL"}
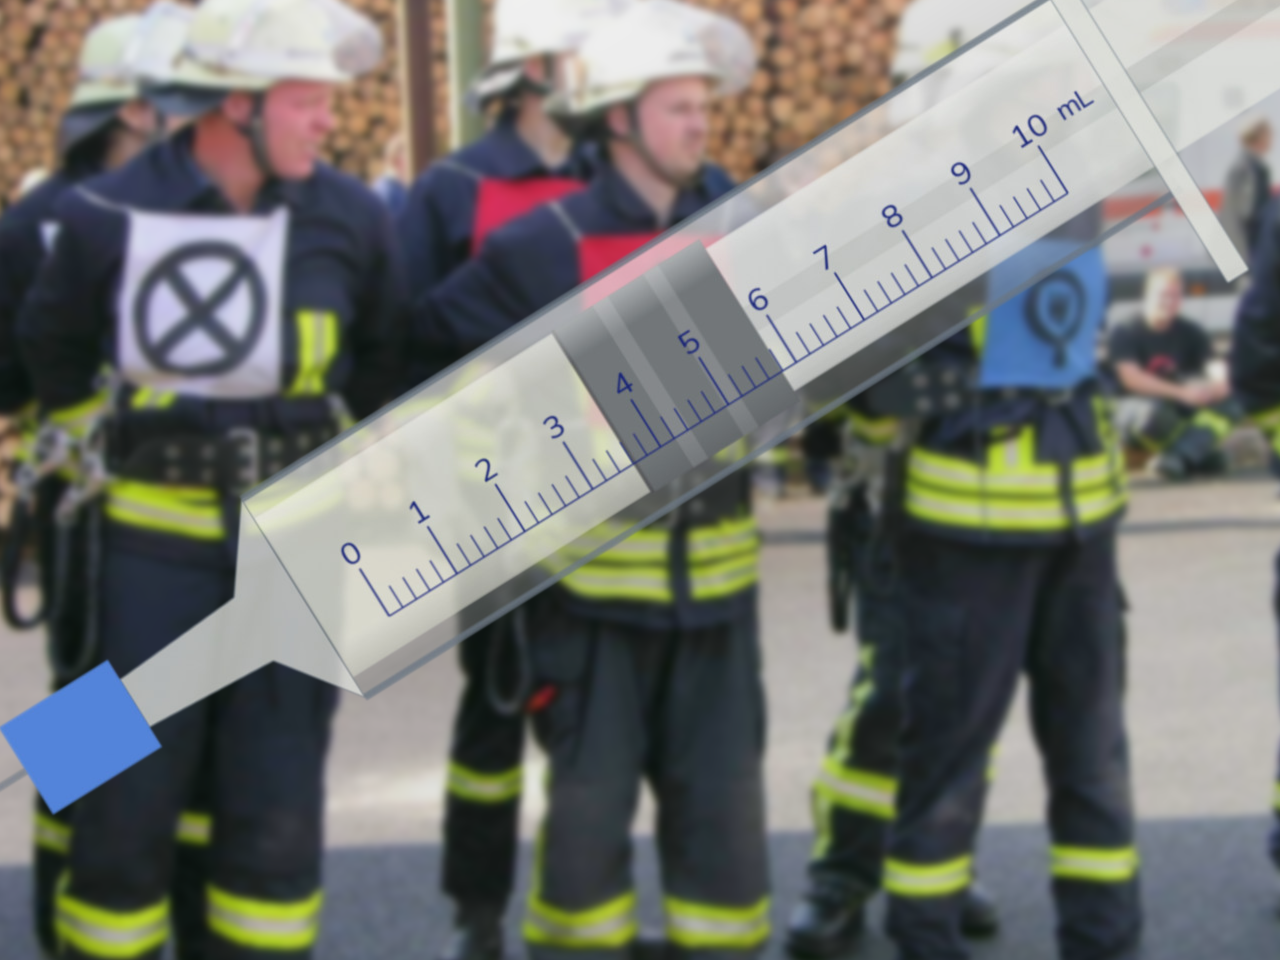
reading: {"value": 3.6, "unit": "mL"}
